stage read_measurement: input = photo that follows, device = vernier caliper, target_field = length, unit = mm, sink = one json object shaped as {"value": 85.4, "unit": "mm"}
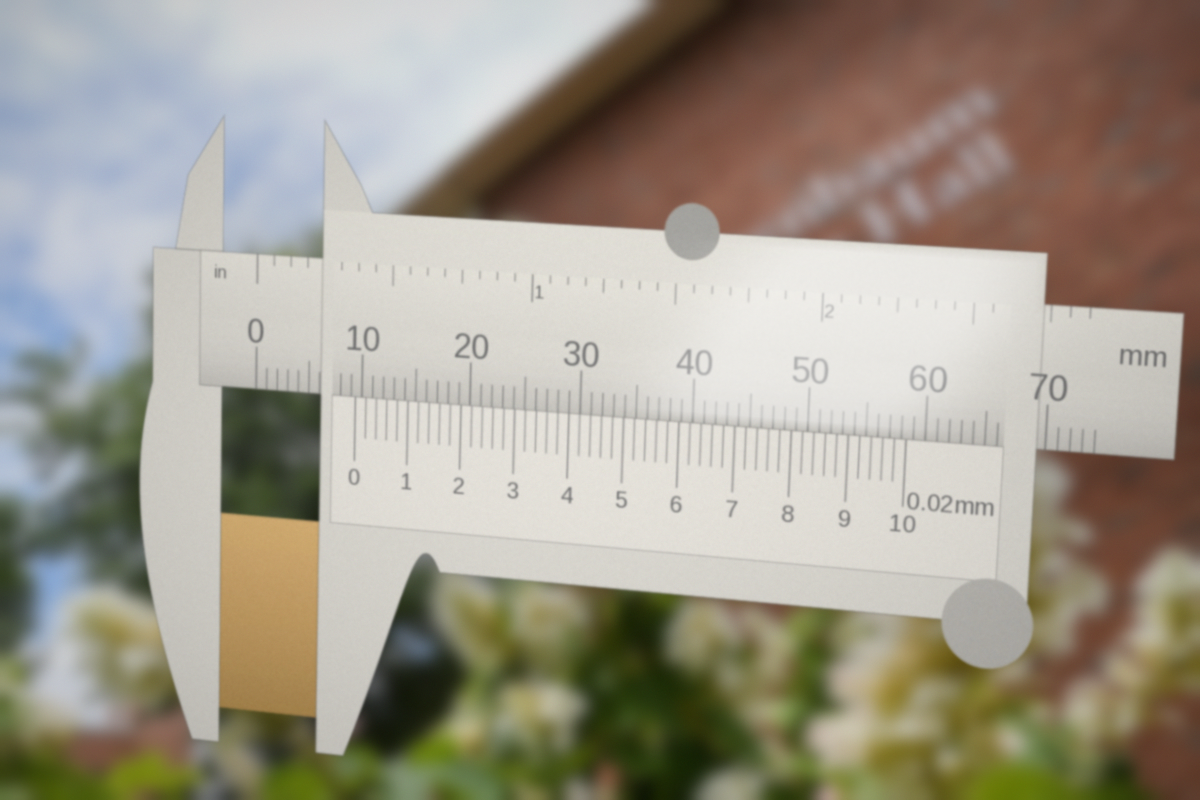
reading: {"value": 9.4, "unit": "mm"}
